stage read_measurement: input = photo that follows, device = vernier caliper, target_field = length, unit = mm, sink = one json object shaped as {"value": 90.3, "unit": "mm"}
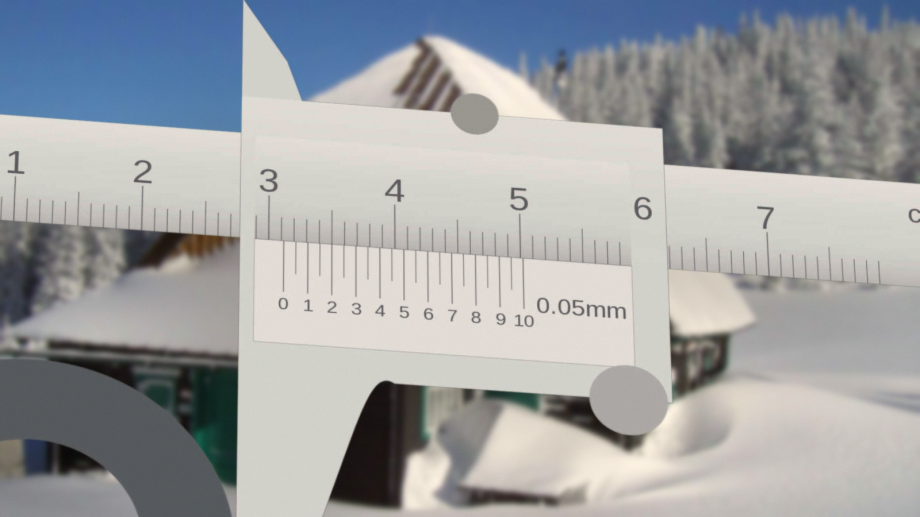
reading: {"value": 31.2, "unit": "mm"}
